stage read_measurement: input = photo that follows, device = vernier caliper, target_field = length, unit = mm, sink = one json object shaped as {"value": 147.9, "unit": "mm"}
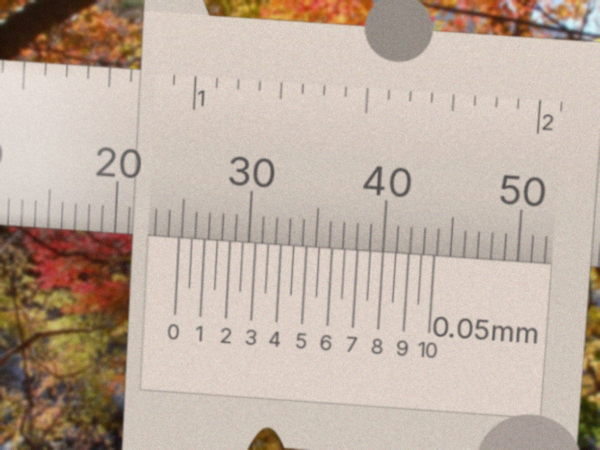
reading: {"value": 24.8, "unit": "mm"}
